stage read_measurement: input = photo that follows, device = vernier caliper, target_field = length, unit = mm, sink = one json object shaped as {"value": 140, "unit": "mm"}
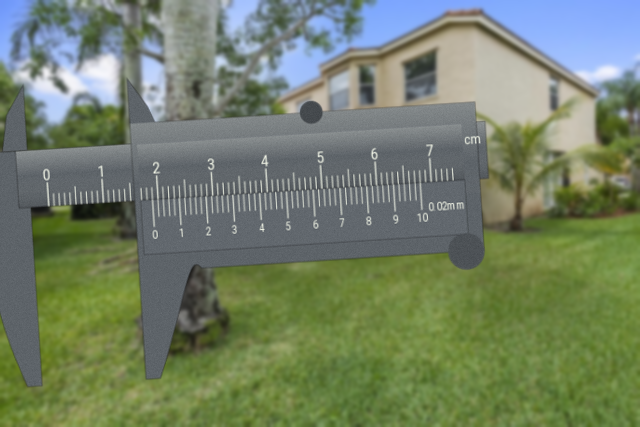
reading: {"value": 19.0, "unit": "mm"}
